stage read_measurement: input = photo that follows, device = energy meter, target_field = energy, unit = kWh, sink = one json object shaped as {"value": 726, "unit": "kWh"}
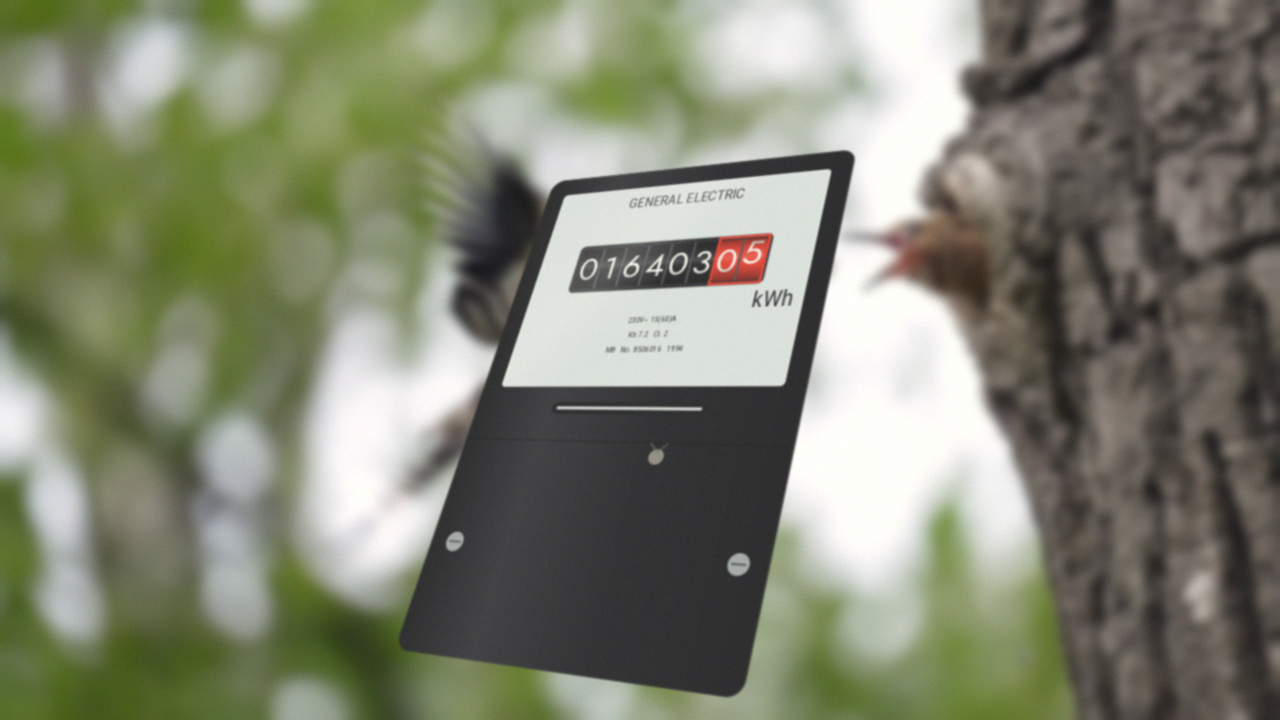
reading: {"value": 16403.05, "unit": "kWh"}
